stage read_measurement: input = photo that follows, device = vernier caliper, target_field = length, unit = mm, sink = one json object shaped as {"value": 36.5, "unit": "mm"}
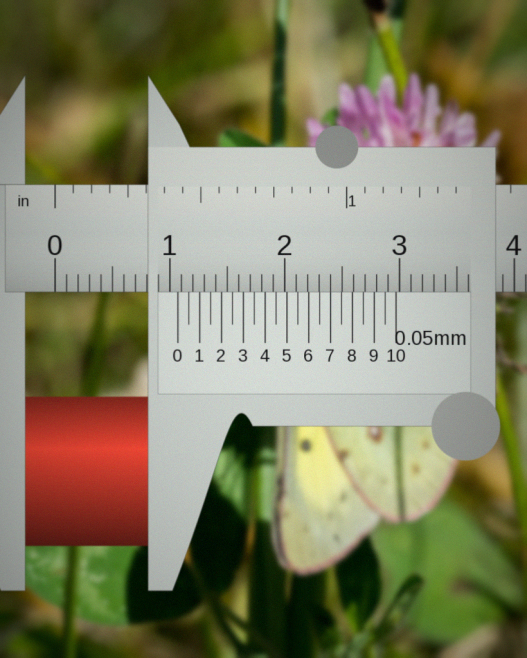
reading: {"value": 10.7, "unit": "mm"}
